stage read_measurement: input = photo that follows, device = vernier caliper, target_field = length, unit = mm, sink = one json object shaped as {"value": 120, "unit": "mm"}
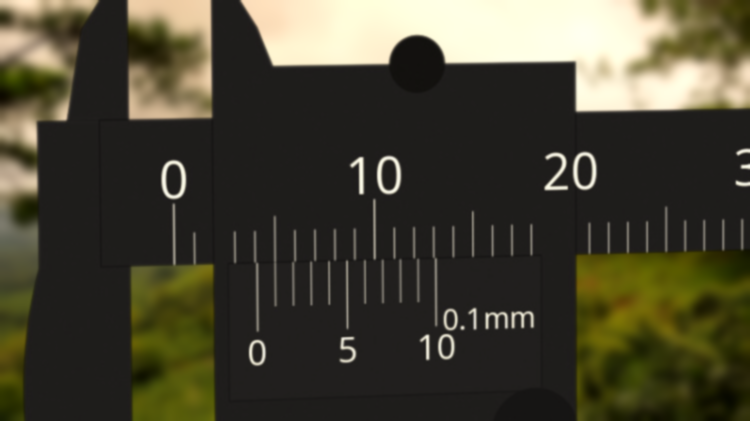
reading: {"value": 4.1, "unit": "mm"}
